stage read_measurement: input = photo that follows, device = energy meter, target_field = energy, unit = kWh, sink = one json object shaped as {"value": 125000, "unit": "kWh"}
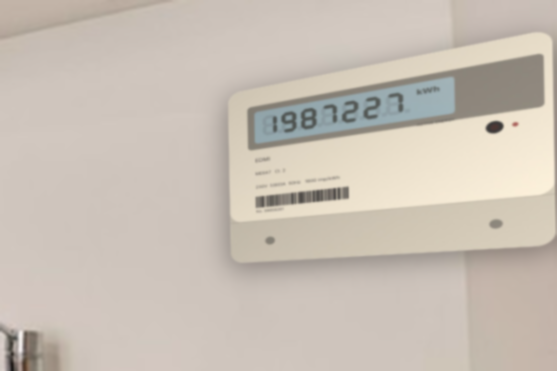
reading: {"value": 1987227, "unit": "kWh"}
